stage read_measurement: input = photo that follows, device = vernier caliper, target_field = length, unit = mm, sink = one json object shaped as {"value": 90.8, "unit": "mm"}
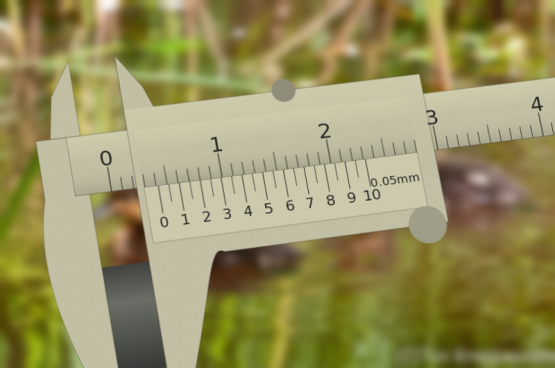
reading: {"value": 4.2, "unit": "mm"}
